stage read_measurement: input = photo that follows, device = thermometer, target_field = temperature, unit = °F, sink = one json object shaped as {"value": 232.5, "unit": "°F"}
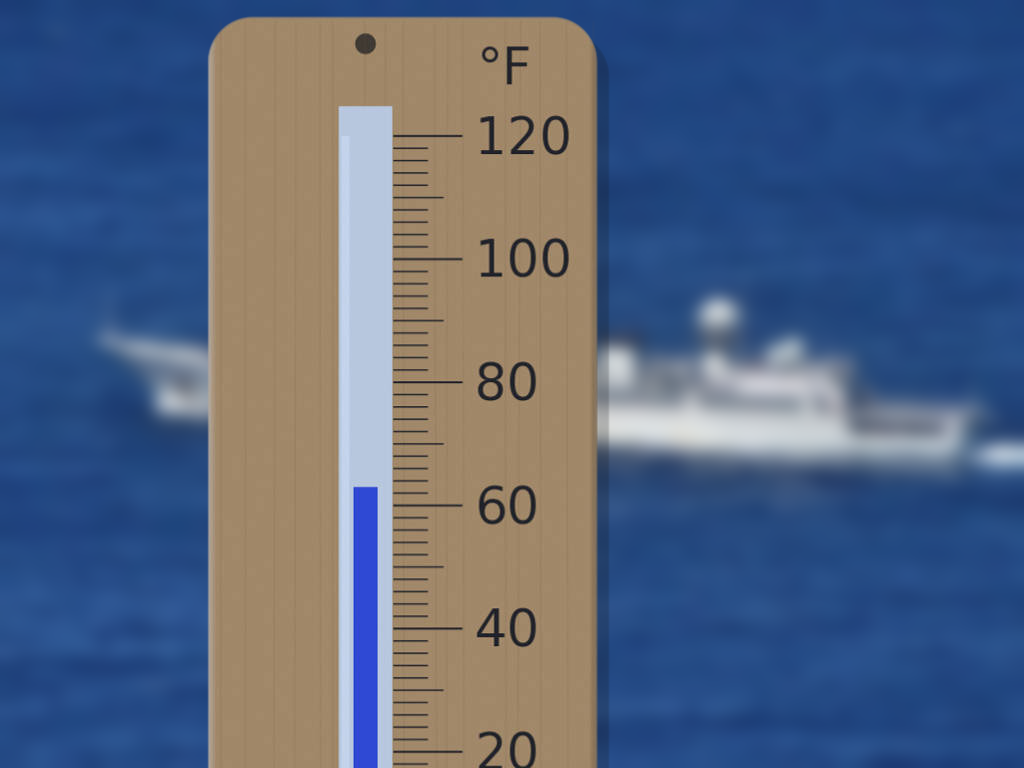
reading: {"value": 63, "unit": "°F"}
